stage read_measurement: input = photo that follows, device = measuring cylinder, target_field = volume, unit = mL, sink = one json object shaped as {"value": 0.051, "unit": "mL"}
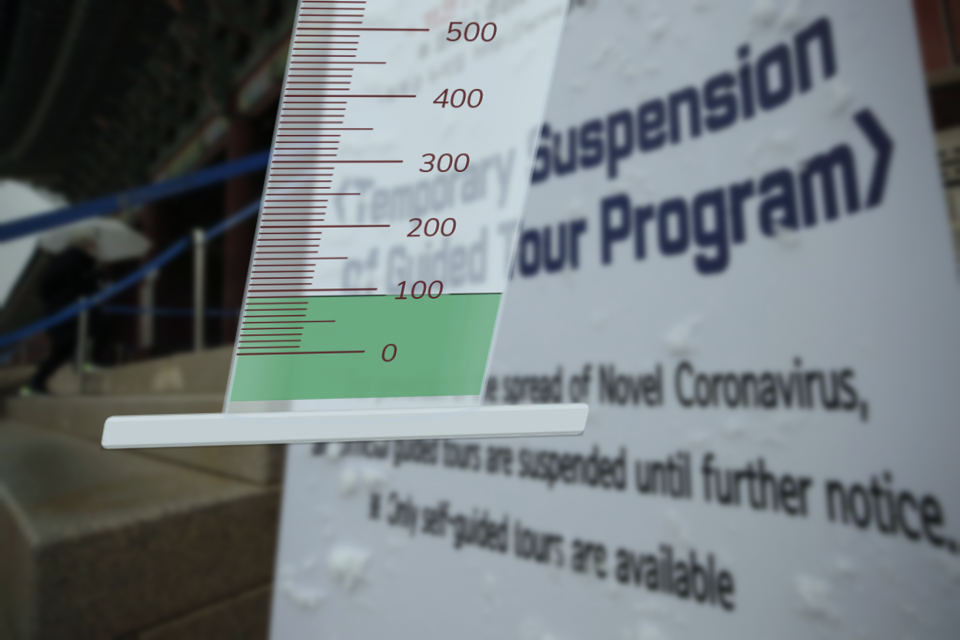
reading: {"value": 90, "unit": "mL"}
